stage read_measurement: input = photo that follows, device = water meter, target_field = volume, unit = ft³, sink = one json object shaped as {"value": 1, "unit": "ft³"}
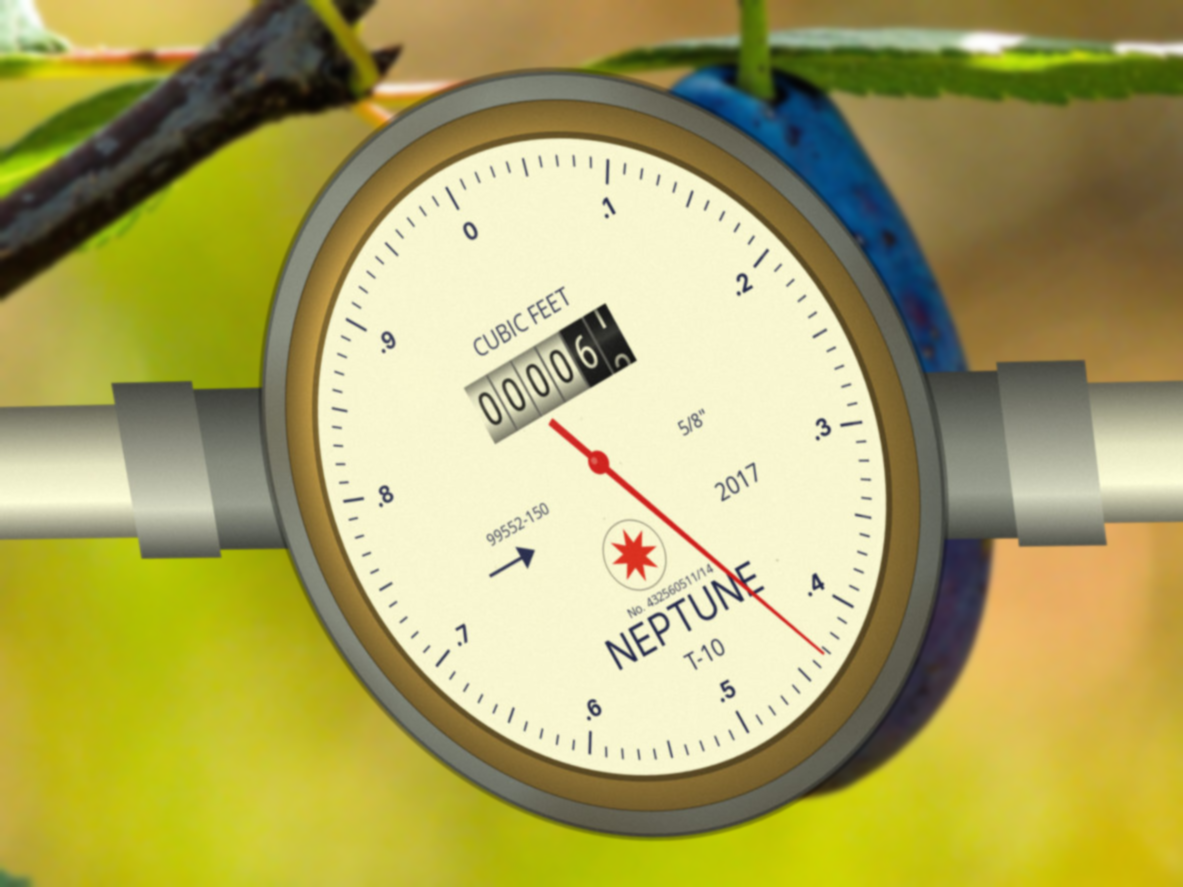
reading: {"value": 61.43, "unit": "ft³"}
